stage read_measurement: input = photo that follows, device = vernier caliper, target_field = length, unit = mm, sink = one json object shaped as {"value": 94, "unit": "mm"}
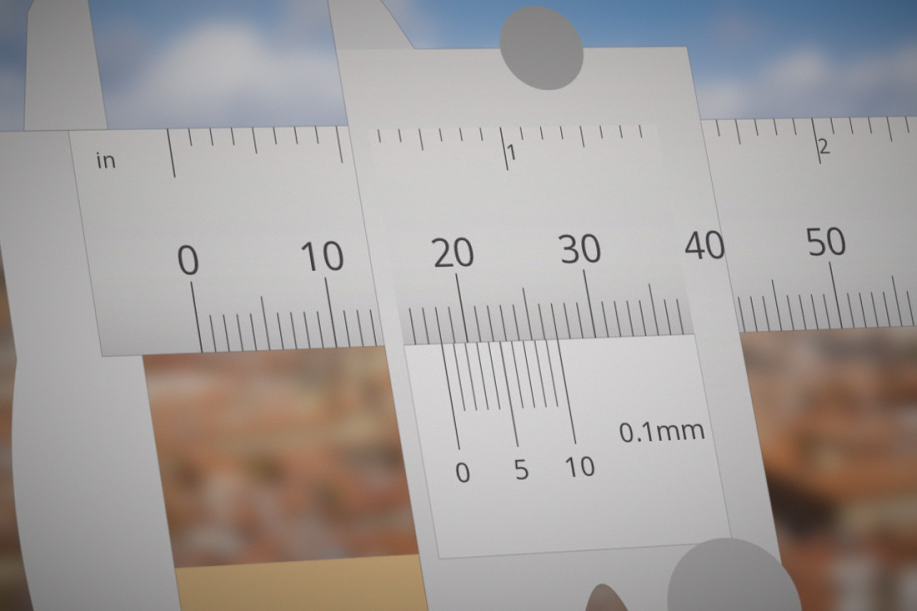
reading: {"value": 18.0, "unit": "mm"}
